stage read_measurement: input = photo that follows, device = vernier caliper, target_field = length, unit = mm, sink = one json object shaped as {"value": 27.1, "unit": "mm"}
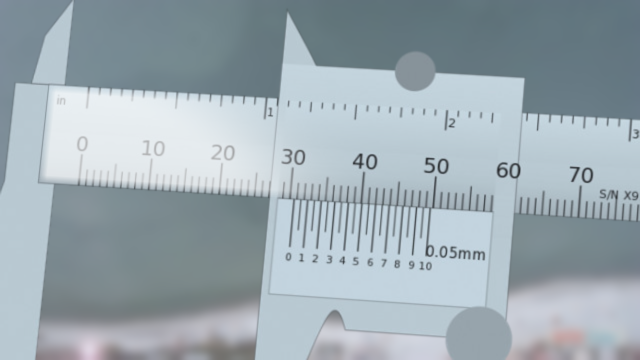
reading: {"value": 30.6, "unit": "mm"}
